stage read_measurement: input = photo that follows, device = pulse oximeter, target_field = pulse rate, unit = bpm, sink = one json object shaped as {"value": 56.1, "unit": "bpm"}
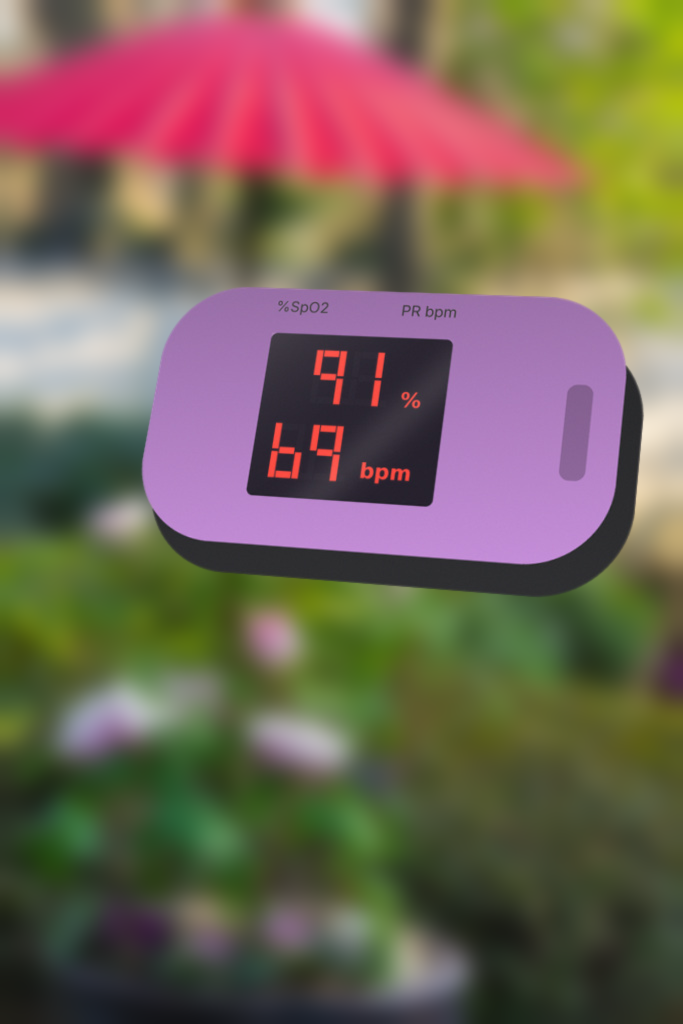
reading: {"value": 69, "unit": "bpm"}
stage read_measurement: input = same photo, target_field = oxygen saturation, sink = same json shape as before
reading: {"value": 91, "unit": "%"}
